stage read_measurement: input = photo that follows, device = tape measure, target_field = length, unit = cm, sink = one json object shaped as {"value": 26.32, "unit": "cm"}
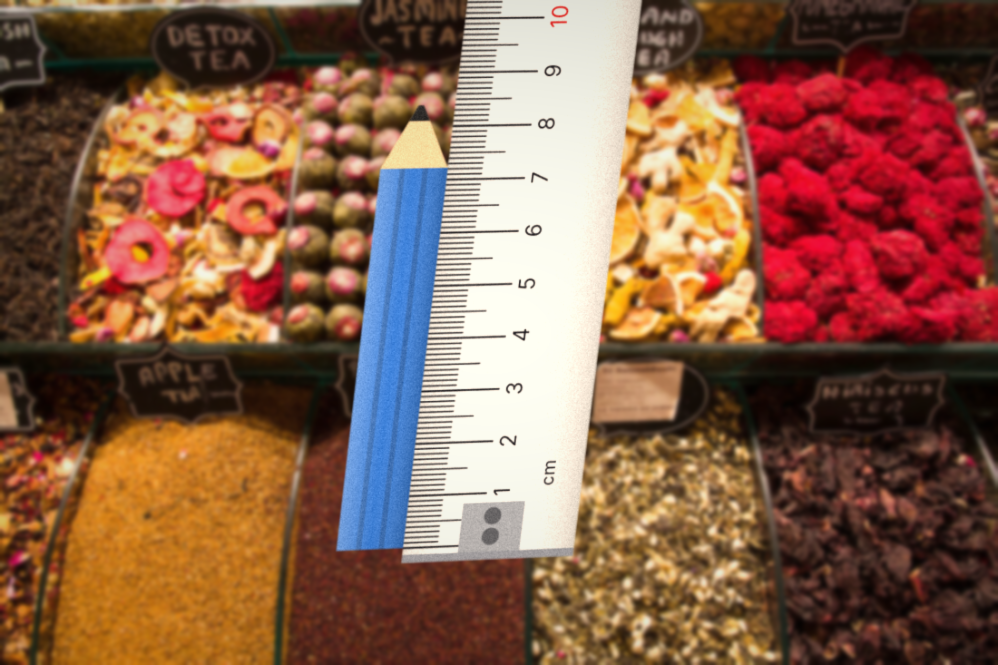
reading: {"value": 8.4, "unit": "cm"}
